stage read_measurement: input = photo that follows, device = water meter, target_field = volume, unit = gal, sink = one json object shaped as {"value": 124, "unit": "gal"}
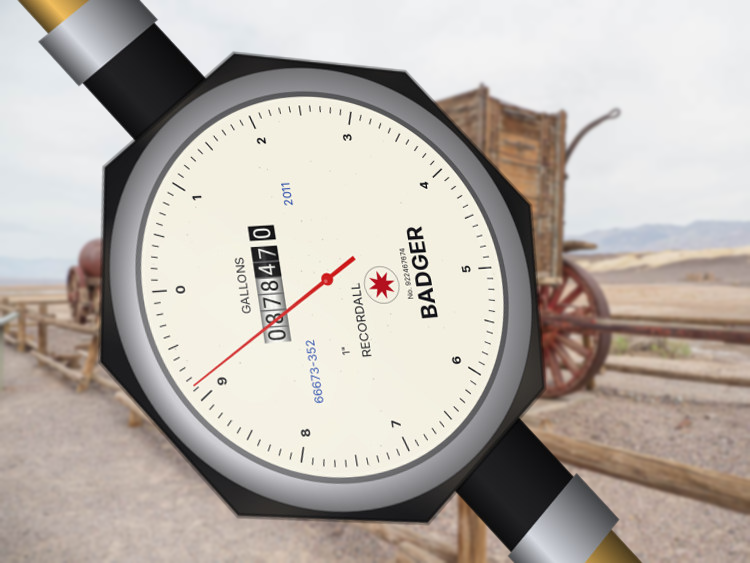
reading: {"value": 878469.1, "unit": "gal"}
